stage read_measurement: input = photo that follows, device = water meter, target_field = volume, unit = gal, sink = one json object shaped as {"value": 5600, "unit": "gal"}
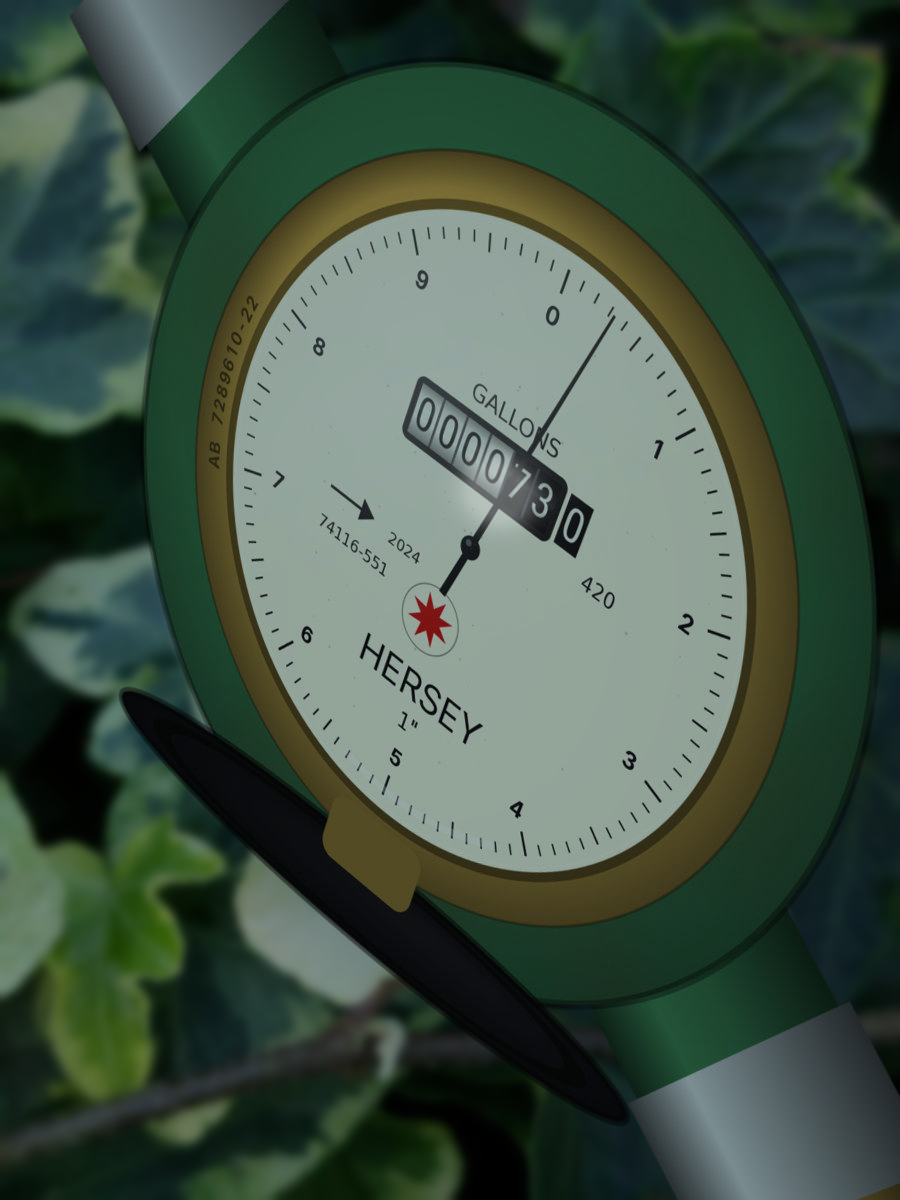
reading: {"value": 730.3, "unit": "gal"}
